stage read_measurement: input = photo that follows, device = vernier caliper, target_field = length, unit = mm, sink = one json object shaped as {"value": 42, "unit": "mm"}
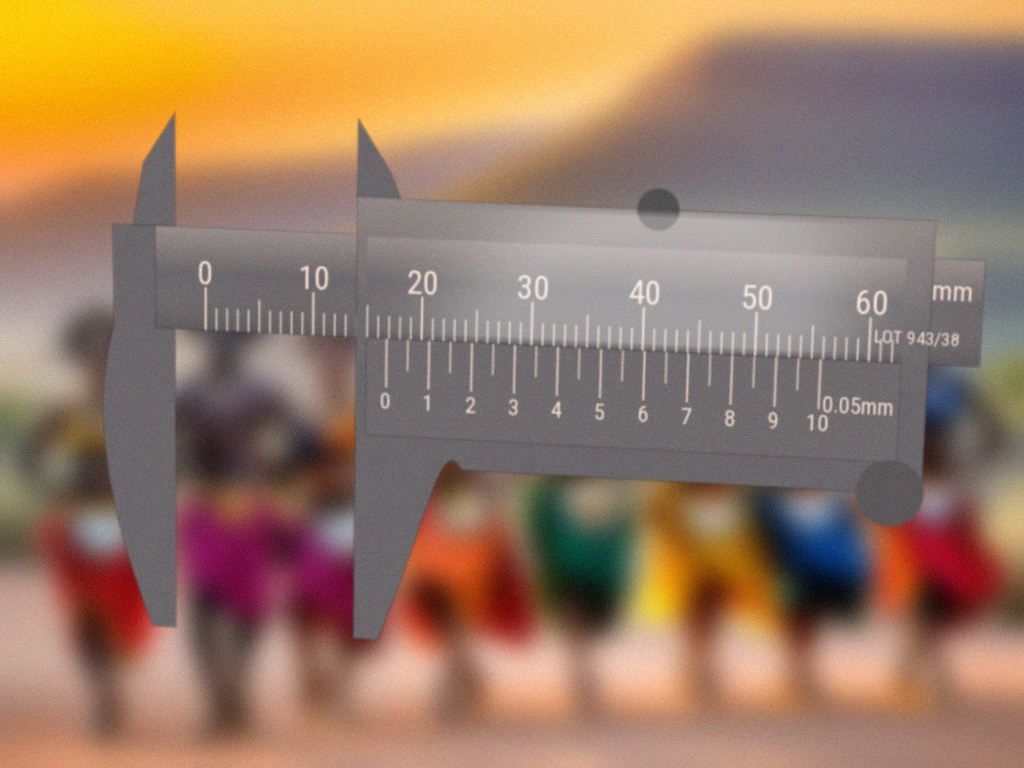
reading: {"value": 16.8, "unit": "mm"}
